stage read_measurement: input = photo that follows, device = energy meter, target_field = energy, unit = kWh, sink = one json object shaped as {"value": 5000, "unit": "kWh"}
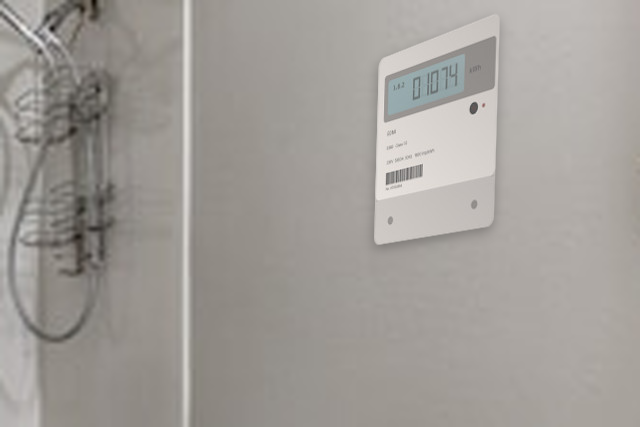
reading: {"value": 1074, "unit": "kWh"}
